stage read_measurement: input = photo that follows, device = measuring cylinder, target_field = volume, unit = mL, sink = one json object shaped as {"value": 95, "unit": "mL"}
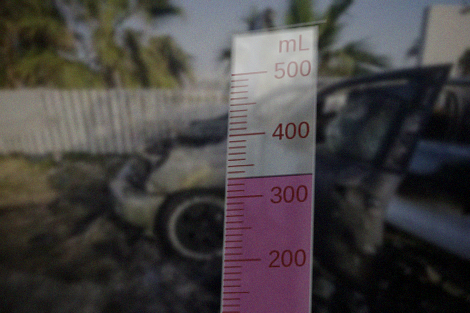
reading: {"value": 330, "unit": "mL"}
